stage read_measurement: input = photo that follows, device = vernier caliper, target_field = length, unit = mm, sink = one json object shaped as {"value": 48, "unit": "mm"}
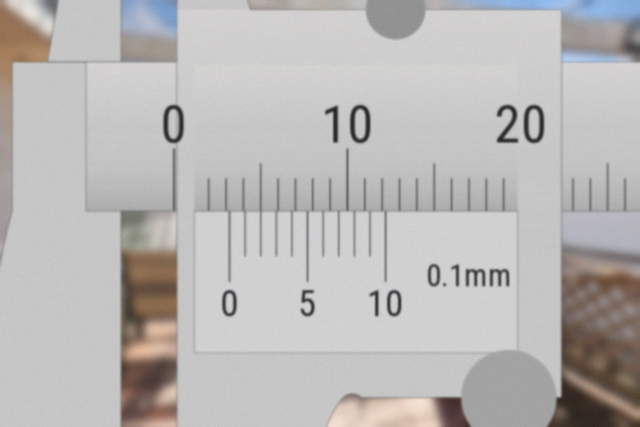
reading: {"value": 3.2, "unit": "mm"}
